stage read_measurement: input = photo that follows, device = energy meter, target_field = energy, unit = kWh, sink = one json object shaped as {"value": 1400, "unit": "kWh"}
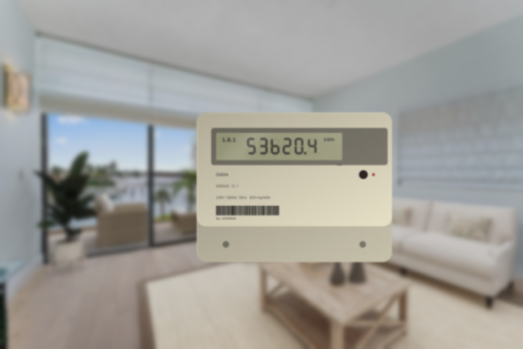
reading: {"value": 53620.4, "unit": "kWh"}
